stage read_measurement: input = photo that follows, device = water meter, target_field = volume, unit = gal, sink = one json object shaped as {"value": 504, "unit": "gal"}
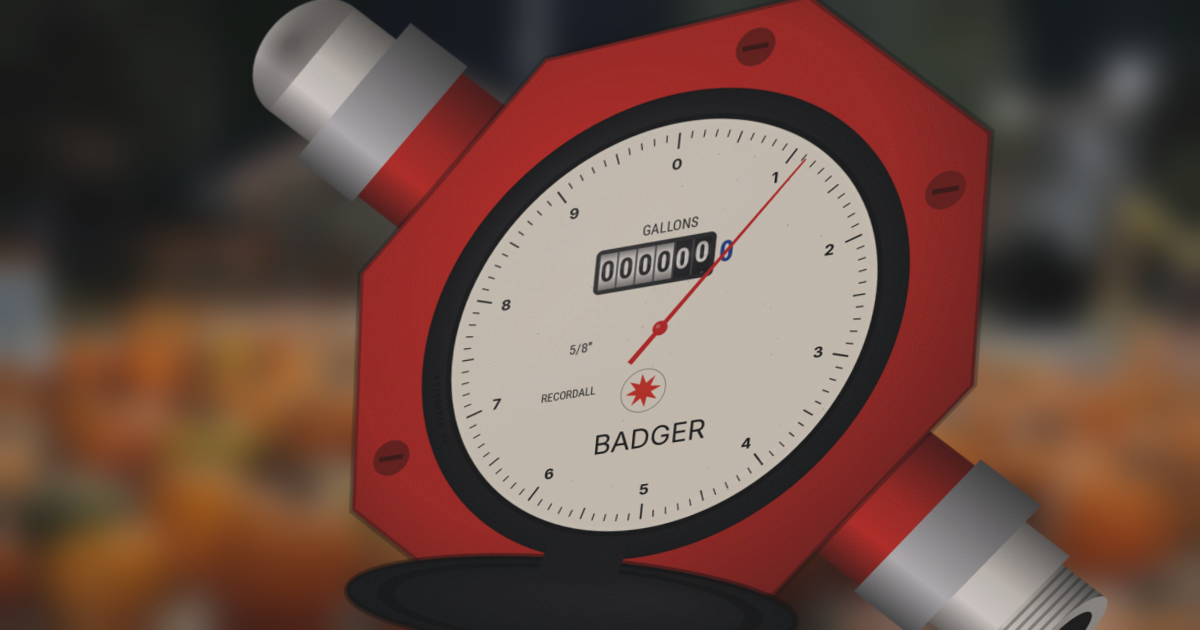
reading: {"value": 1.1, "unit": "gal"}
